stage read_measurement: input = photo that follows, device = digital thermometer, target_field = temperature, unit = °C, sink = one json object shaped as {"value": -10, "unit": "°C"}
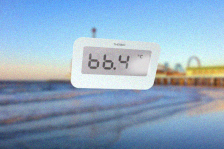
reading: {"value": 66.4, "unit": "°C"}
